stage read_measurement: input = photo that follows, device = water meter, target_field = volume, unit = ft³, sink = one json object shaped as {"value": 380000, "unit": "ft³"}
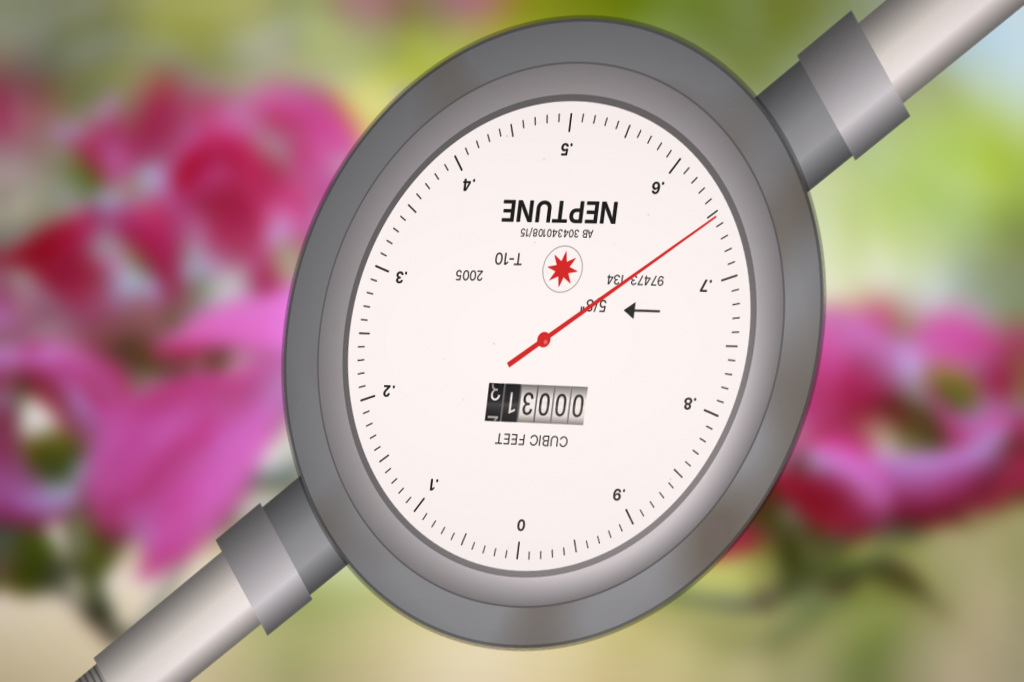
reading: {"value": 312.65, "unit": "ft³"}
